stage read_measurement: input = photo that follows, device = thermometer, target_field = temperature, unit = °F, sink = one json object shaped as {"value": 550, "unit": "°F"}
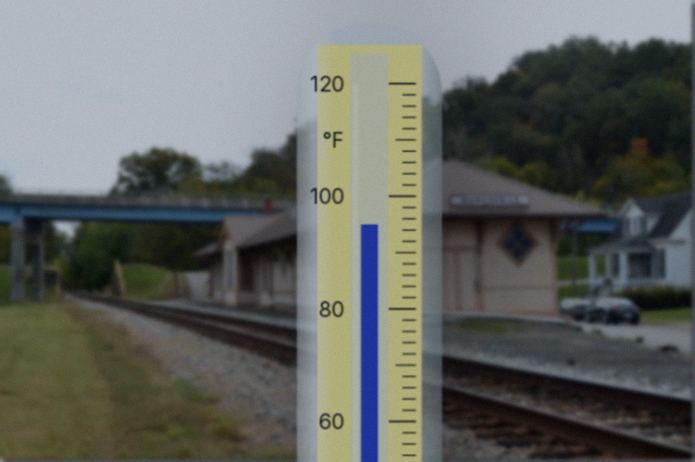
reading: {"value": 95, "unit": "°F"}
